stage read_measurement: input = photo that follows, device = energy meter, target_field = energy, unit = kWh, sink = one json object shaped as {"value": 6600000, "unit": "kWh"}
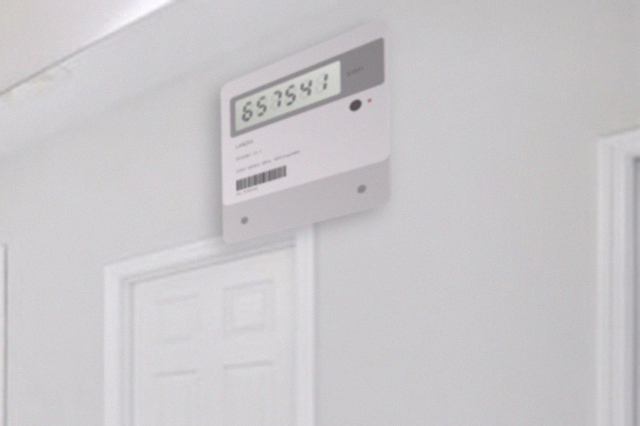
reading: {"value": 657541, "unit": "kWh"}
